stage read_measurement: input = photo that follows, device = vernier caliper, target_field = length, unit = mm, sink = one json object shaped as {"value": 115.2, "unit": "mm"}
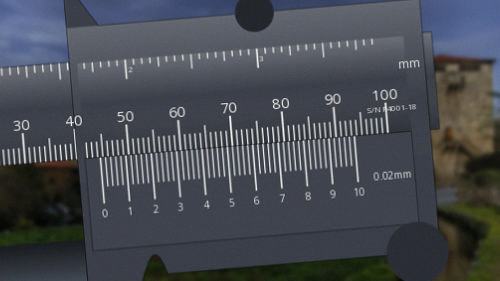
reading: {"value": 44.5, "unit": "mm"}
